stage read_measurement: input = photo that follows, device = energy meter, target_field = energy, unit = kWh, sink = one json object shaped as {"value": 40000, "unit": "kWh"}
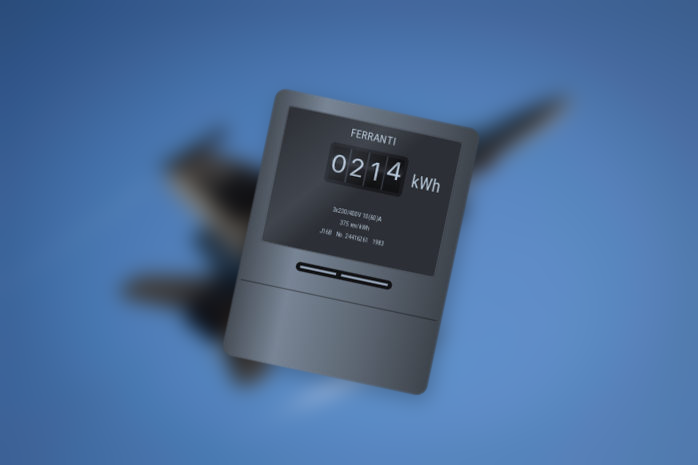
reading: {"value": 214, "unit": "kWh"}
